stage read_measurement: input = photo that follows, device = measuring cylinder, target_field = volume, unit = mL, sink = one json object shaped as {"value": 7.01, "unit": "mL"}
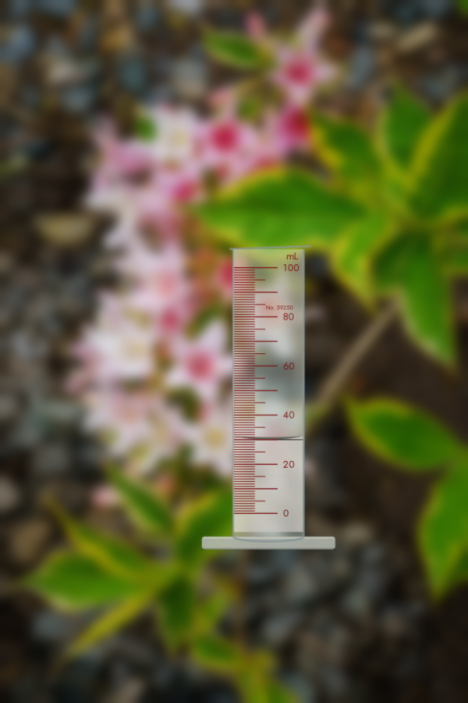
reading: {"value": 30, "unit": "mL"}
